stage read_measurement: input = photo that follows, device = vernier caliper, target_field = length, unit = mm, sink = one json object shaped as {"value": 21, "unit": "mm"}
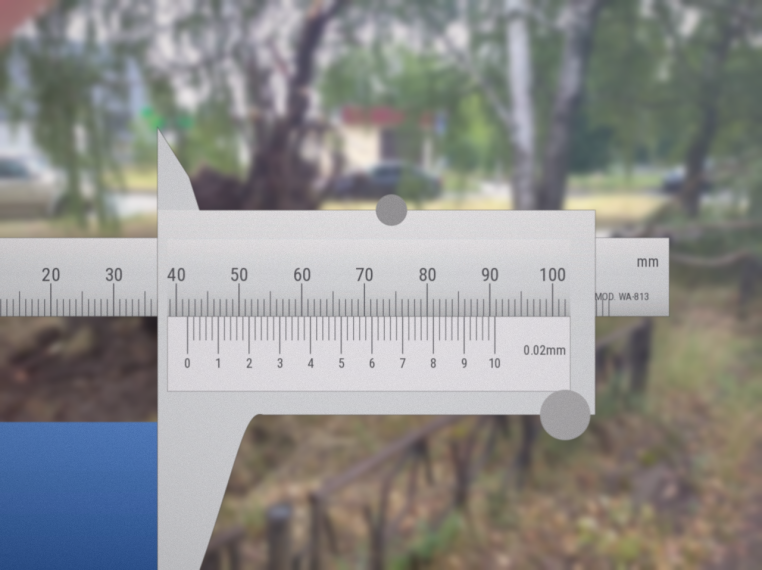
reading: {"value": 41.8, "unit": "mm"}
